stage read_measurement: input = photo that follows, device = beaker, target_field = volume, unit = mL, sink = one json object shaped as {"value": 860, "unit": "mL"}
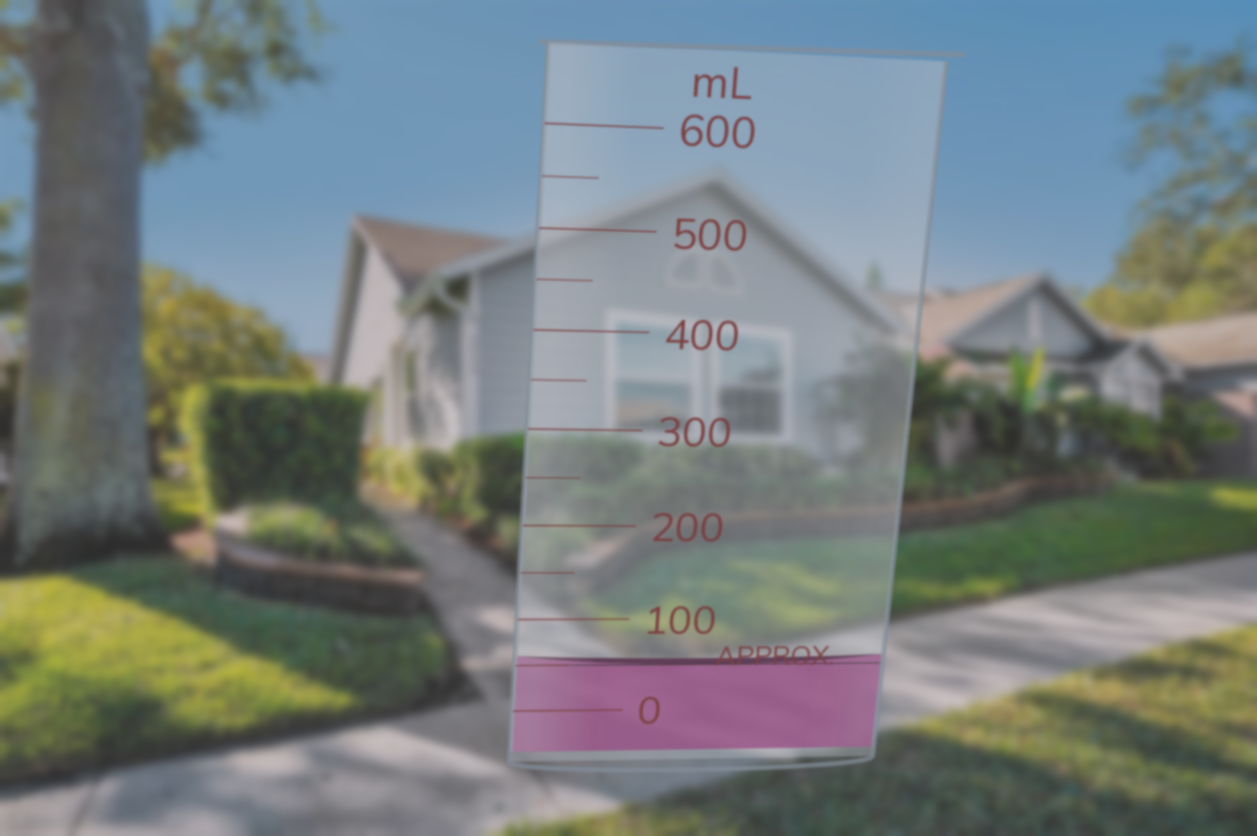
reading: {"value": 50, "unit": "mL"}
